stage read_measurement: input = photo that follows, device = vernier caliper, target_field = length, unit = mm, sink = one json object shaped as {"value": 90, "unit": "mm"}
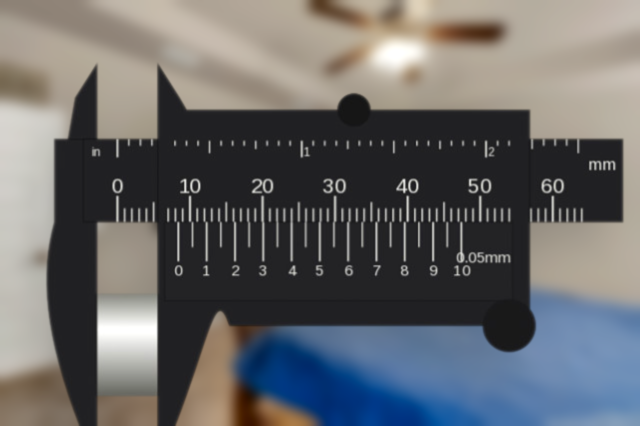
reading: {"value": 8.4, "unit": "mm"}
